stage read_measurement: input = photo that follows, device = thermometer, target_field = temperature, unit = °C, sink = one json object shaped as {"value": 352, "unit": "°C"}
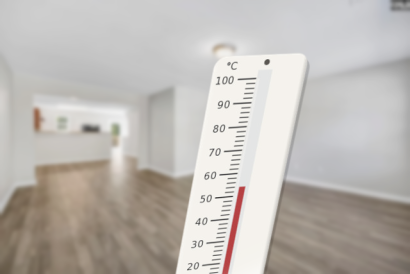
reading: {"value": 54, "unit": "°C"}
